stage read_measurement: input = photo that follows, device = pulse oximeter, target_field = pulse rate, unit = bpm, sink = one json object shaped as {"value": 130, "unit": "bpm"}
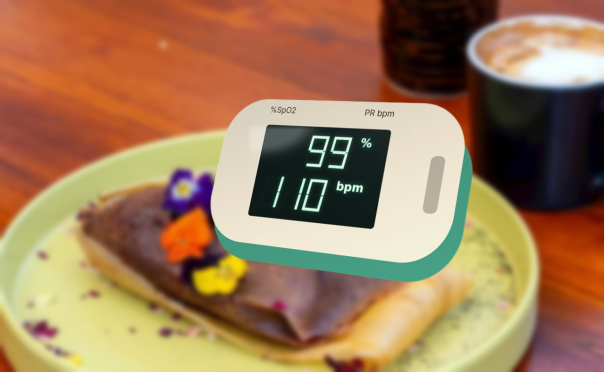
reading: {"value": 110, "unit": "bpm"}
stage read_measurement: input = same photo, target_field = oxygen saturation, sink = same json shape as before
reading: {"value": 99, "unit": "%"}
